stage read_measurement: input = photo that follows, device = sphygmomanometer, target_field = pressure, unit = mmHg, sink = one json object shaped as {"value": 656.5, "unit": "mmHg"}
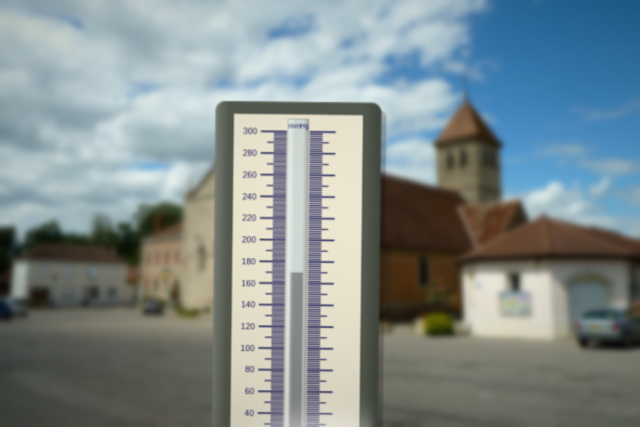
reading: {"value": 170, "unit": "mmHg"}
